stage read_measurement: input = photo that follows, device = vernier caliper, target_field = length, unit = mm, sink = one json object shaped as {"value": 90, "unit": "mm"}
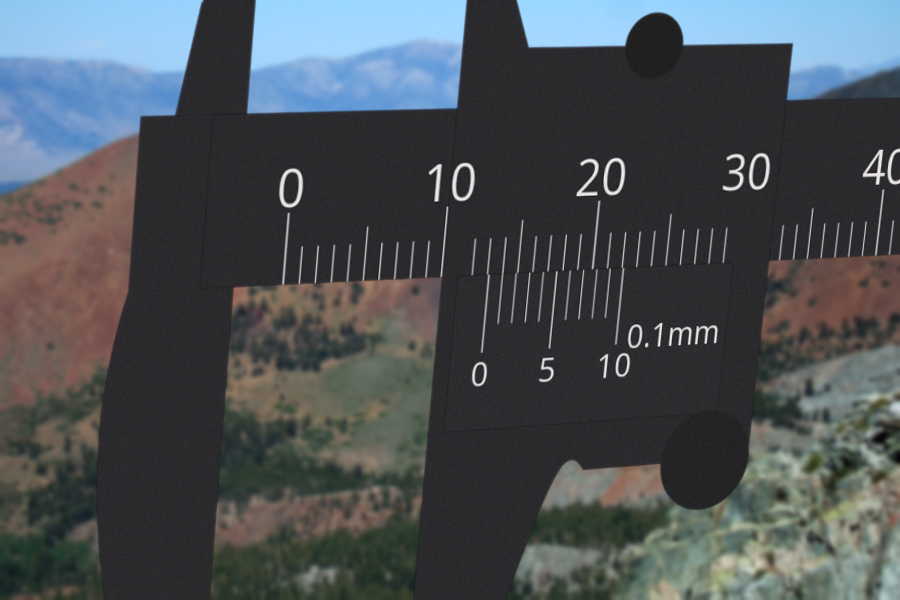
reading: {"value": 13.1, "unit": "mm"}
